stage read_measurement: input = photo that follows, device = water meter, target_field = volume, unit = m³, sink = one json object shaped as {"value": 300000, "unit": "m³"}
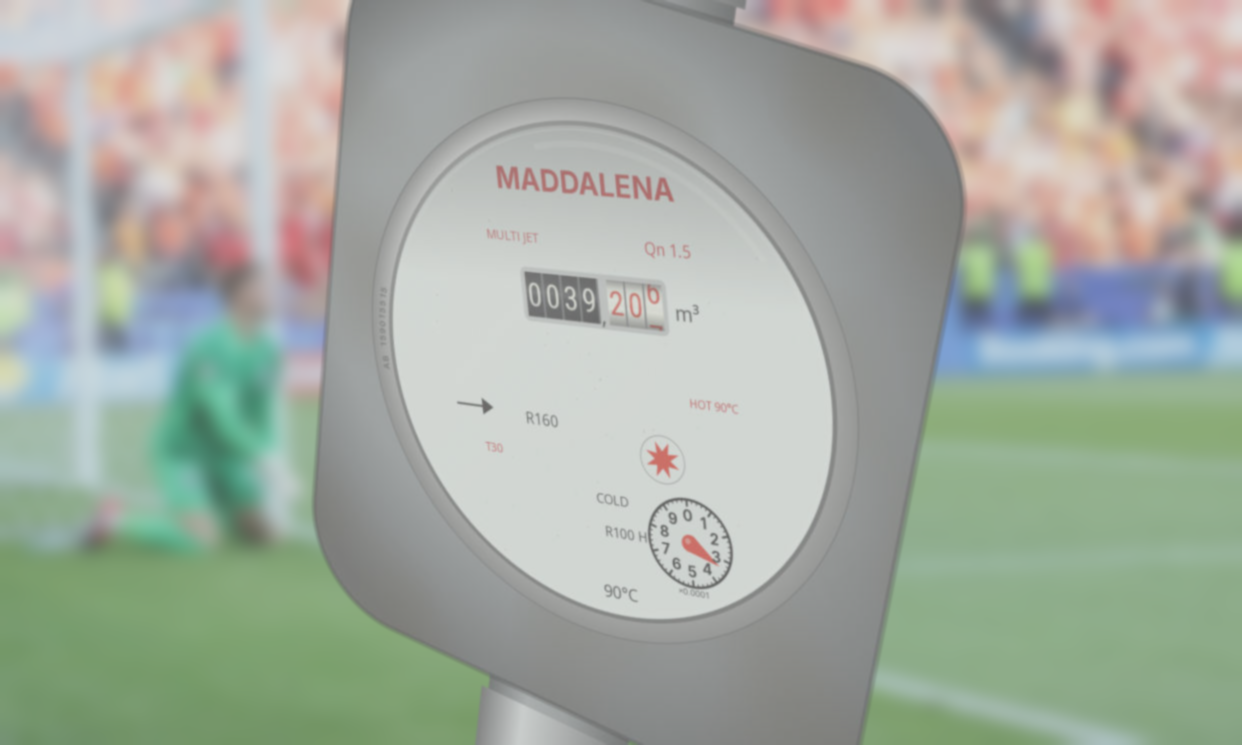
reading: {"value": 39.2063, "unit": "m³"}
